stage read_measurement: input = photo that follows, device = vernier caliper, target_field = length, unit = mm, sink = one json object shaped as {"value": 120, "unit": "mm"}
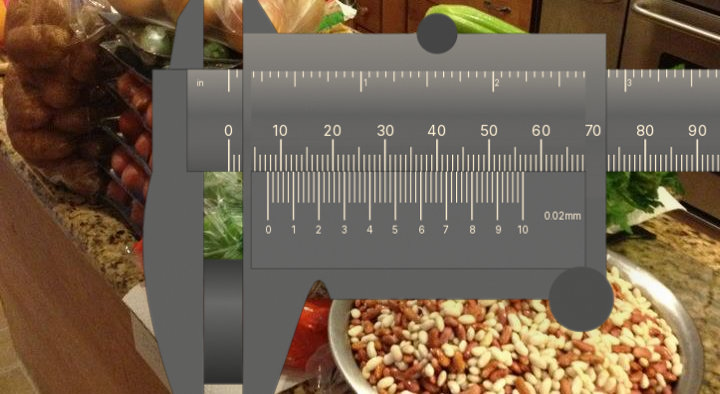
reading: {"value": 7.5, "unit": "mm"}
